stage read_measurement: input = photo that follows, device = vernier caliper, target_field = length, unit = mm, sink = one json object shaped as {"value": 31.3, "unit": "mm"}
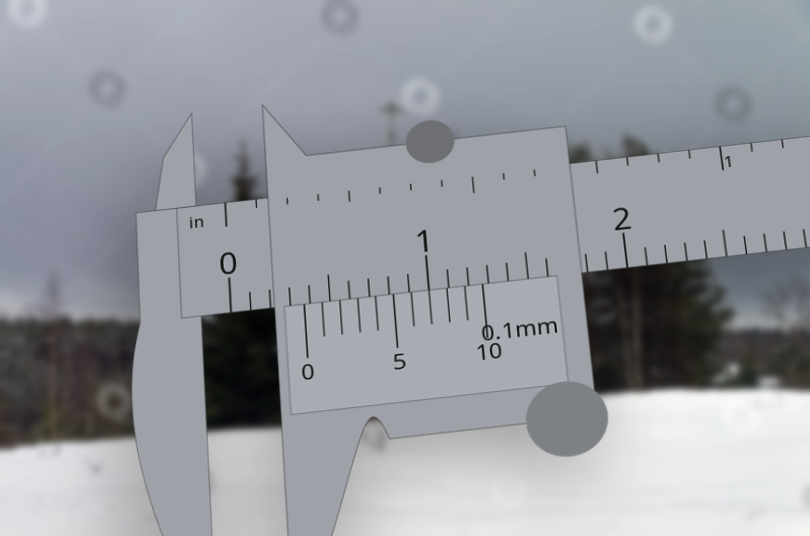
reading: {"value": 3.7, "unit": "mm"}
